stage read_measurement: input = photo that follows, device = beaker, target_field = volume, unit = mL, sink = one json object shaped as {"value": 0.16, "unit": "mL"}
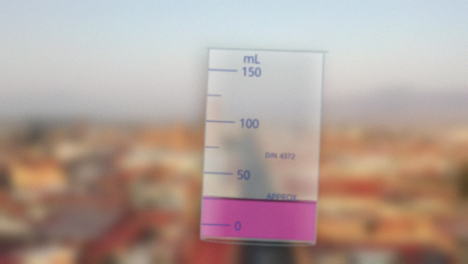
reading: {"value": 25, "unit": "mL"}
